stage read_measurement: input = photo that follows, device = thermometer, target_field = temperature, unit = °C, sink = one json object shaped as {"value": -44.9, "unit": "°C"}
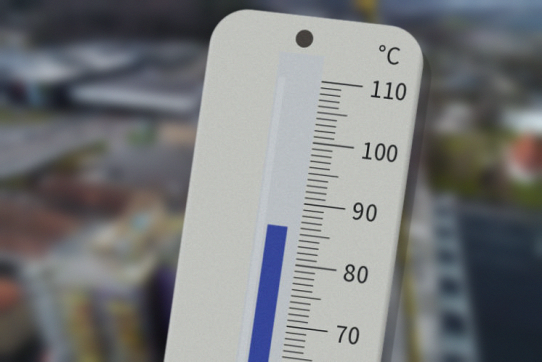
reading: {"value": 86, "unit": "°C"}
